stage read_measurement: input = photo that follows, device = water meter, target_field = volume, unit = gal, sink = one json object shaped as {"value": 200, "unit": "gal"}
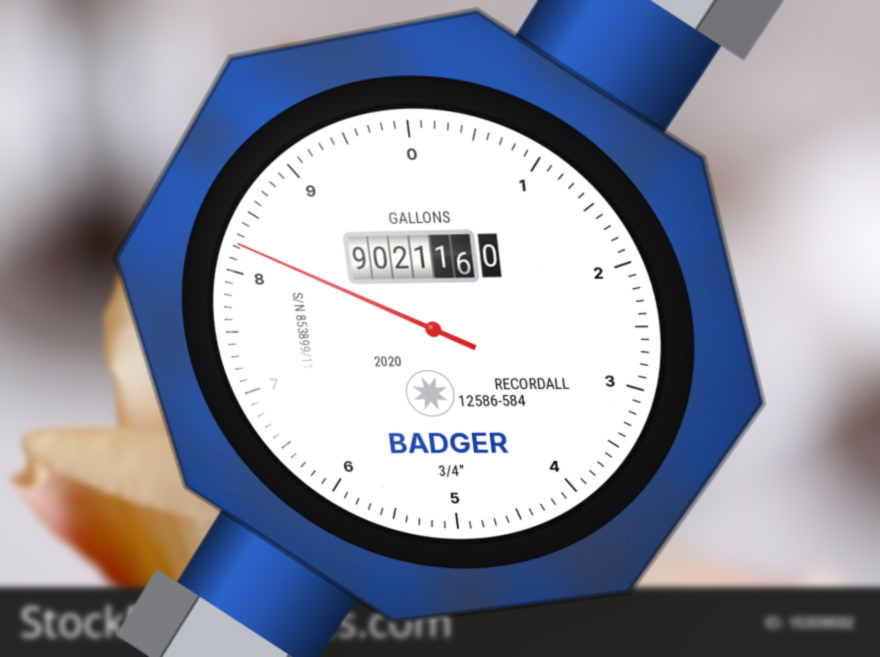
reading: {"value": 9021158.2, "unit": "gal"}
